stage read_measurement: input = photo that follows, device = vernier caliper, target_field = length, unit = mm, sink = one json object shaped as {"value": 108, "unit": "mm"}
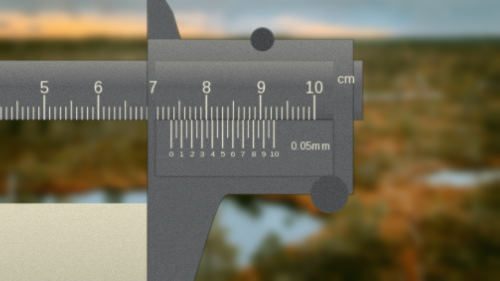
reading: {"value": 73.5, "unit": "mm"}
